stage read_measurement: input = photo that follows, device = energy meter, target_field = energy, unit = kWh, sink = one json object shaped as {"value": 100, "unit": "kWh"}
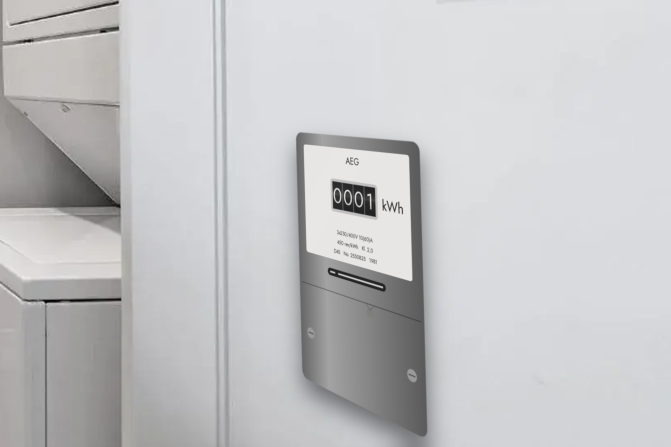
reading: {"value": 1, "unit": "kWh"}
